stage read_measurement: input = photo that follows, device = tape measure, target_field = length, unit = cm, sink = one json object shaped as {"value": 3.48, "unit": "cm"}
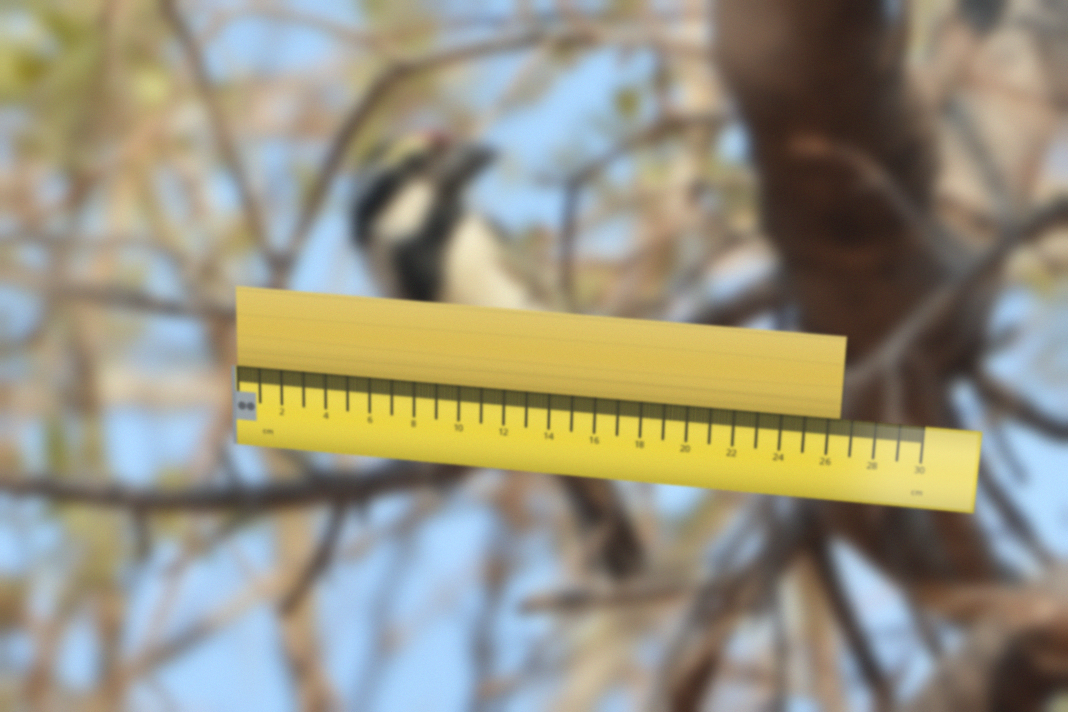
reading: {"value": 26.5, "unit": "cm"}
